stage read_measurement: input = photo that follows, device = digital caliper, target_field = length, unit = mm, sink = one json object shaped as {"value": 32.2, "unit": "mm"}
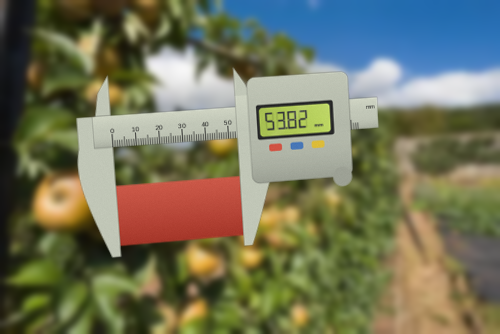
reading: {"value": 53.82, "unit": "mm"}
